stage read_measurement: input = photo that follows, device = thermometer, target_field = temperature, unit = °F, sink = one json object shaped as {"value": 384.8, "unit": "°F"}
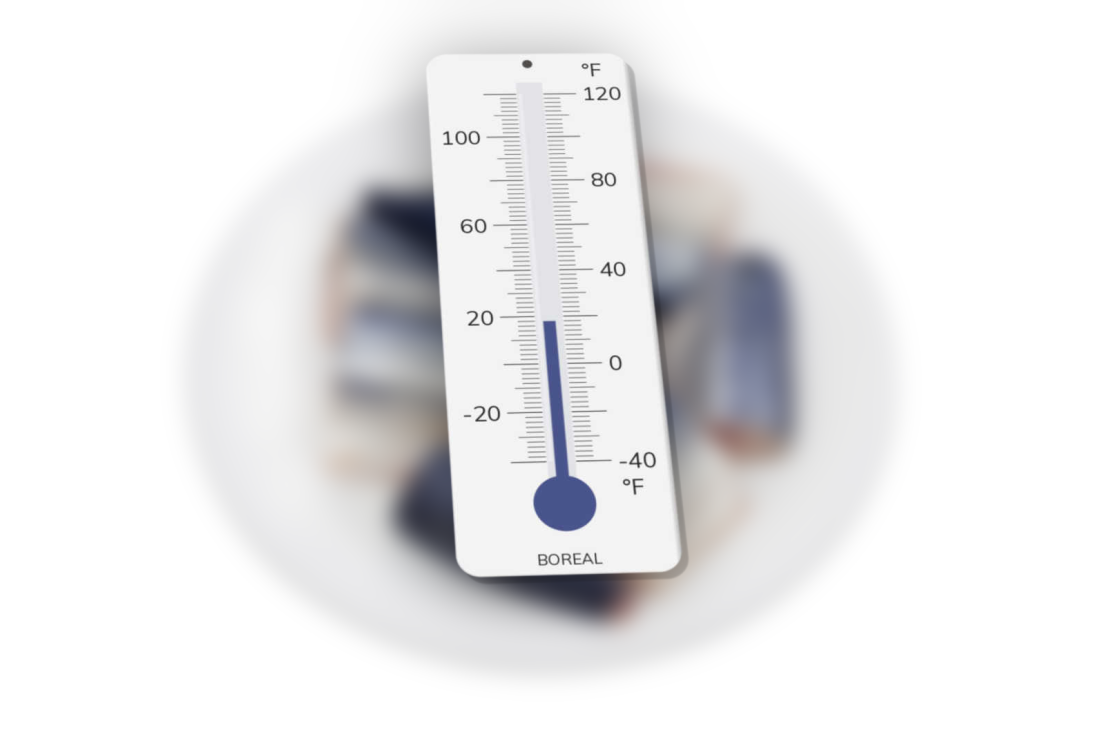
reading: {"value": 18, "unit": "°F"}
